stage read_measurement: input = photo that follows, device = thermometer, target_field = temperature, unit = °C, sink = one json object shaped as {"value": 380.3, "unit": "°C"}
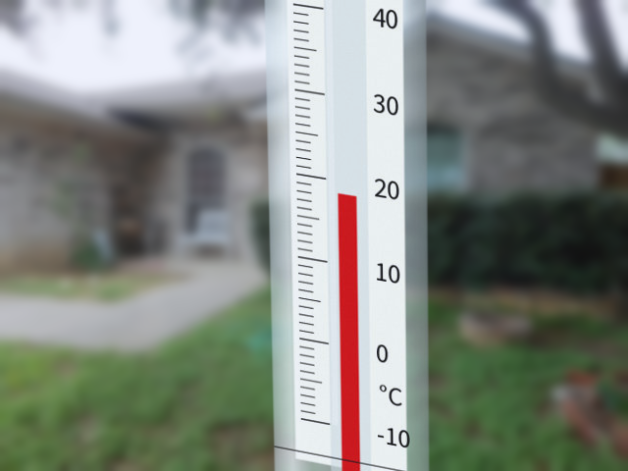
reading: {"value": 18.5, "unit": "°C"}
